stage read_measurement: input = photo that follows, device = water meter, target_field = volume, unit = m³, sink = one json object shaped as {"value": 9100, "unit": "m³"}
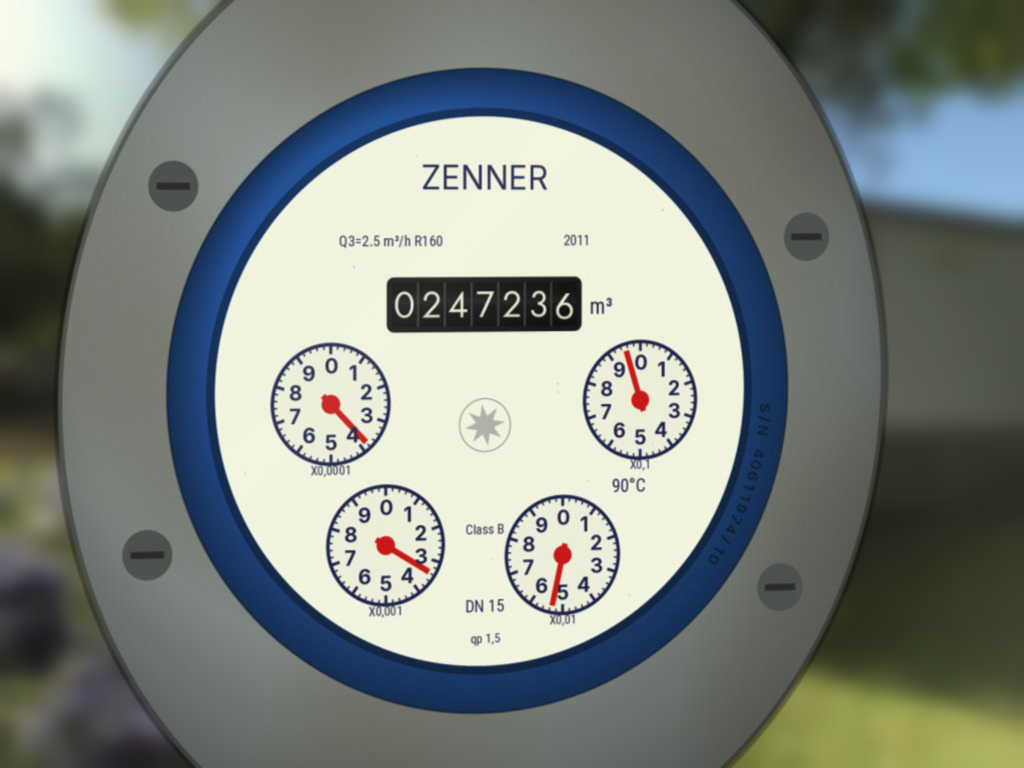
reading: {"value": 247235.9533, "unit": "m³"}
